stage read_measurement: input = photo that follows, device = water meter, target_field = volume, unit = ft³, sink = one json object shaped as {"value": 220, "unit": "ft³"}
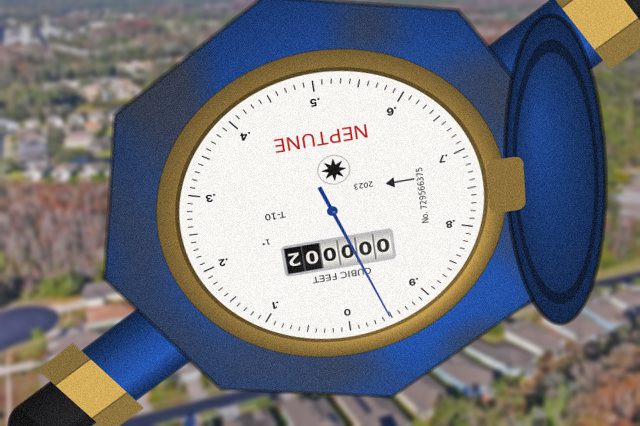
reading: {"value": 1.95, "unit": "ft³"}
